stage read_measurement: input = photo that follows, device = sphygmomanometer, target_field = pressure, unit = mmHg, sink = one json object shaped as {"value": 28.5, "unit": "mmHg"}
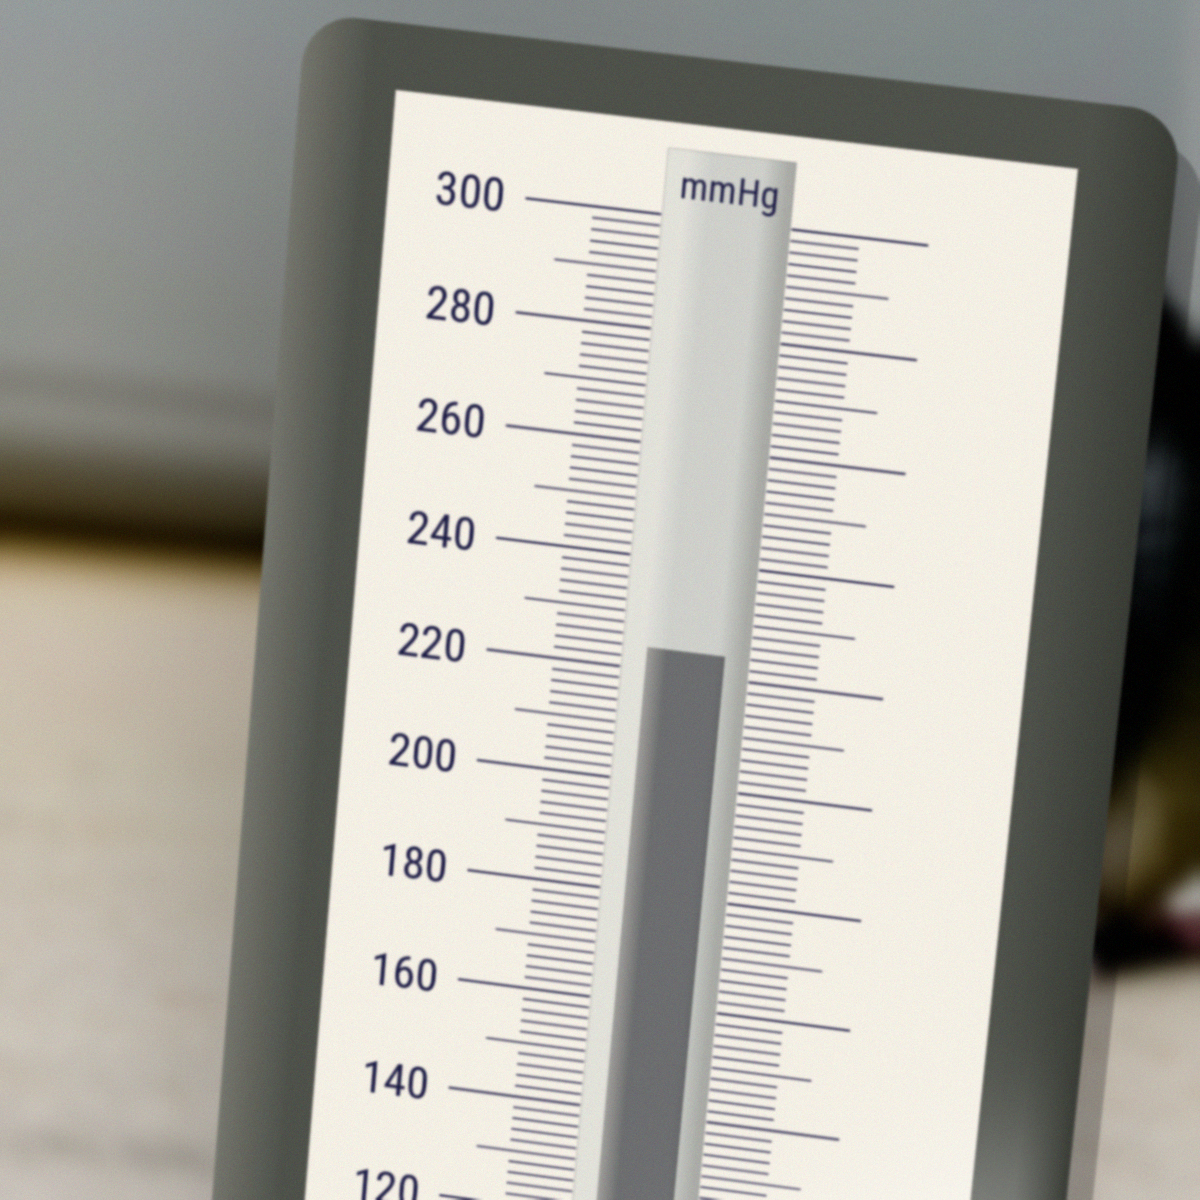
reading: {"value": 224, "unit": "mmHg"}
